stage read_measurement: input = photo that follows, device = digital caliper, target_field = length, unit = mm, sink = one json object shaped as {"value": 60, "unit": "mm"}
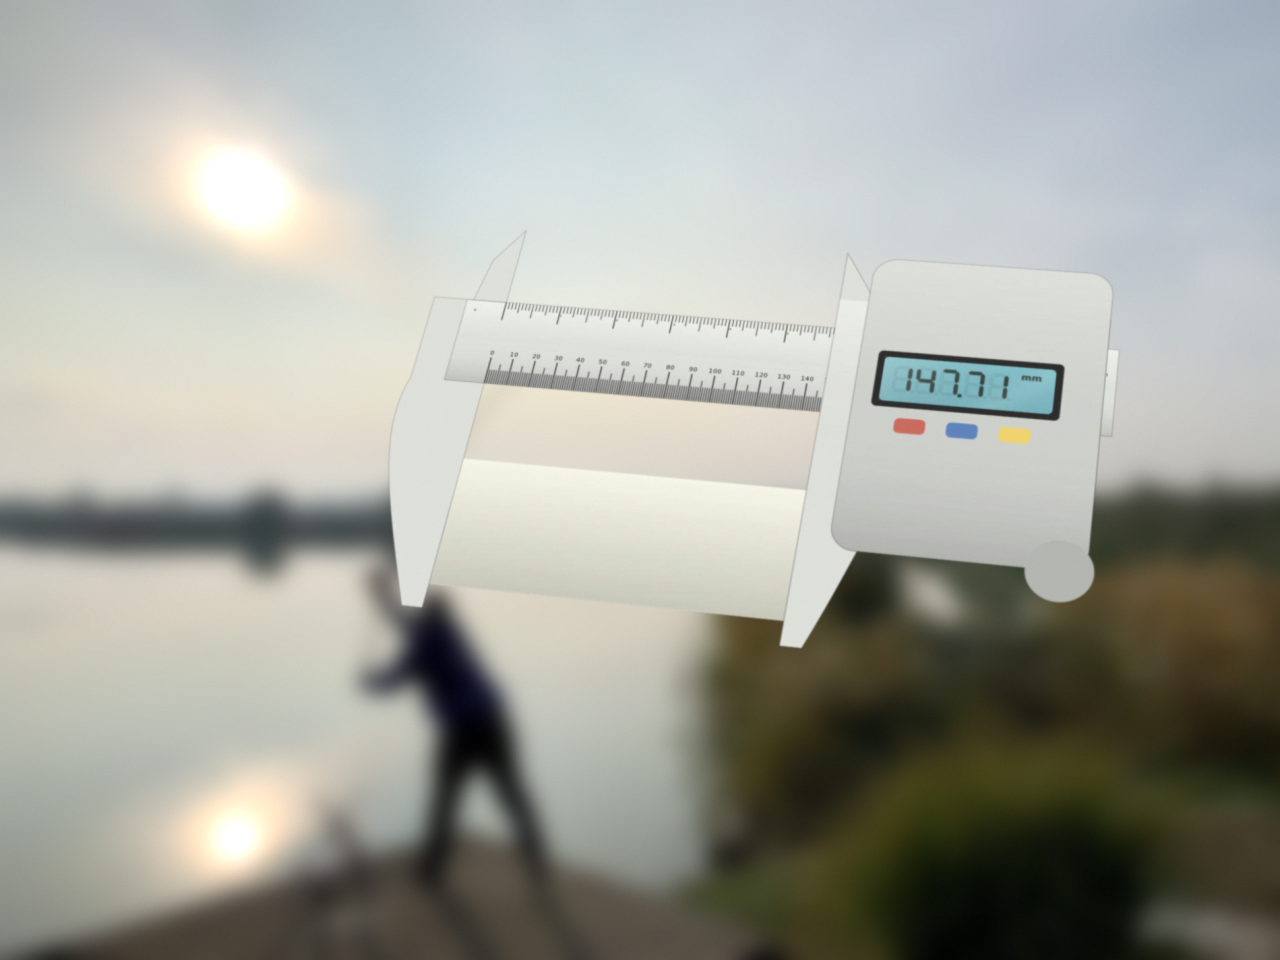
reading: {"value": 147.71, "unit": "mm"}
